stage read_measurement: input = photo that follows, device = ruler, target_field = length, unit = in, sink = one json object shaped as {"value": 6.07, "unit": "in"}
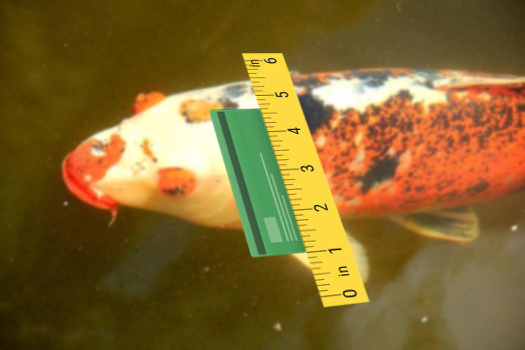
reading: {"value": 3.625, "unit": "in"}
